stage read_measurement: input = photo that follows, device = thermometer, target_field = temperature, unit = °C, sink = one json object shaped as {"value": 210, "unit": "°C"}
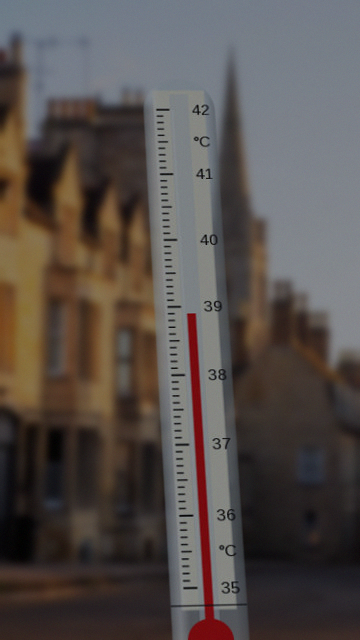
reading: {"value": 38.9, "unit": "°C"}
